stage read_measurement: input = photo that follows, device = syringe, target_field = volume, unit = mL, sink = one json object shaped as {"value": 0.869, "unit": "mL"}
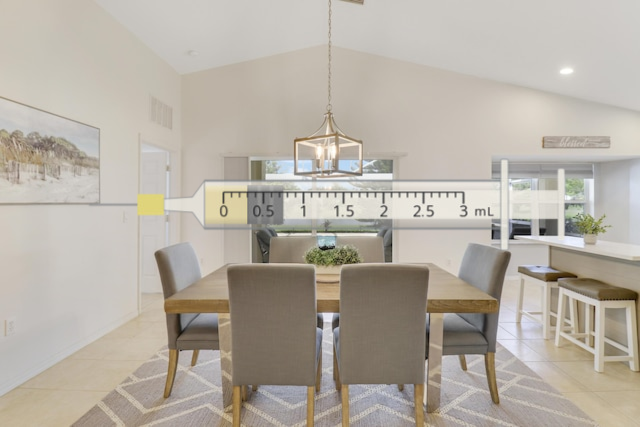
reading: {"value": 0.3, "unit": "mL"}
